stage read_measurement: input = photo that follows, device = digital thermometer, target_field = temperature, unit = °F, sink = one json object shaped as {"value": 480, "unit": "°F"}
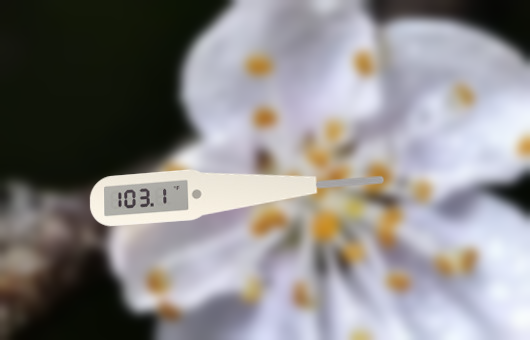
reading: {"value": 103.1, "unit": "°F"}
